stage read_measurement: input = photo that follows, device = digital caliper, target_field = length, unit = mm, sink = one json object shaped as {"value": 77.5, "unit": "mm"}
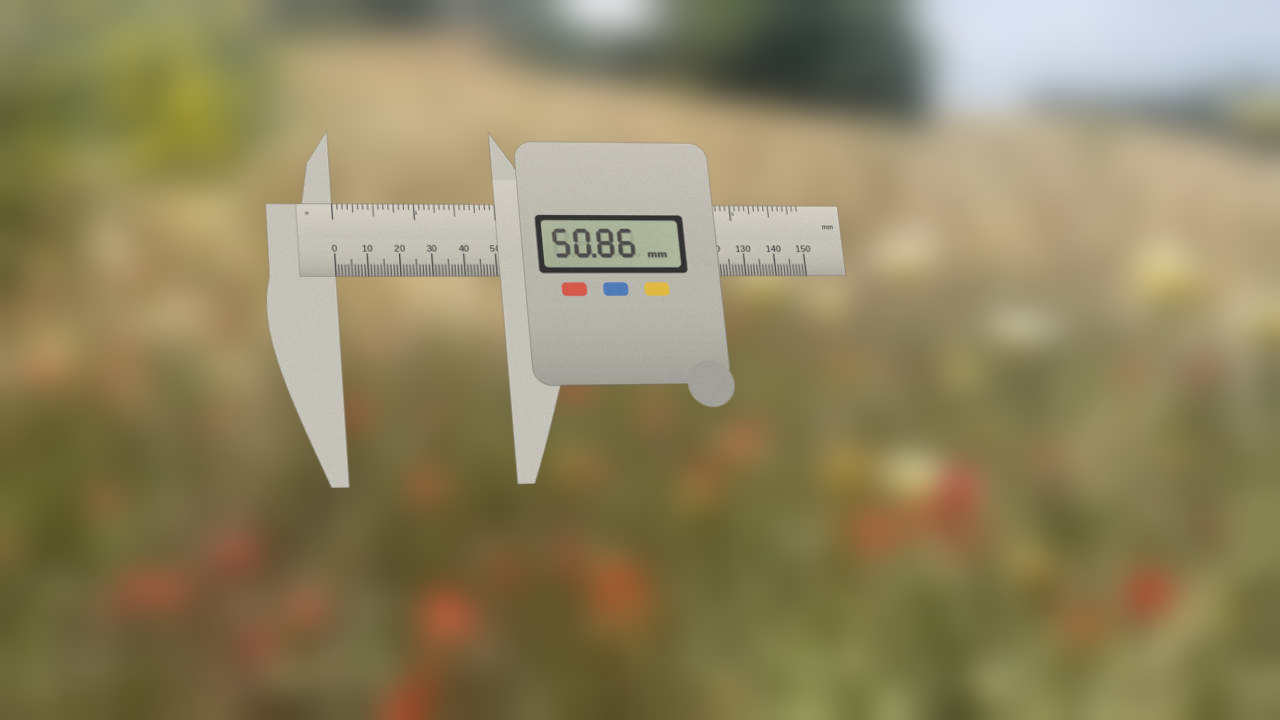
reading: {"value": 50.86, "unit": "mm"}
